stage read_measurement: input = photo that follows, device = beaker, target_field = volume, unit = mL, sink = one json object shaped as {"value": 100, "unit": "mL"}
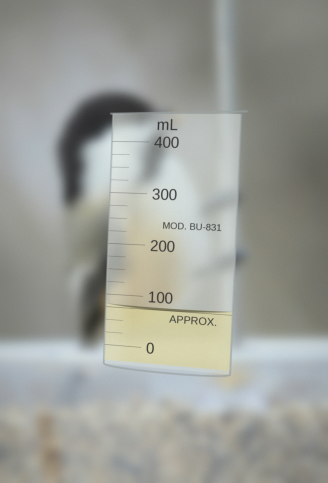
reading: {"value": 75, "unit": "mL"}
